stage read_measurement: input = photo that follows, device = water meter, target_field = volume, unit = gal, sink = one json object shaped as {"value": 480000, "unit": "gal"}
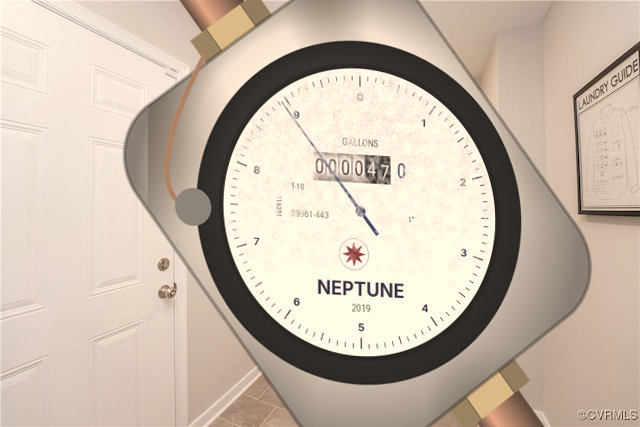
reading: {"value": 468.9, "unit": "gal"}
